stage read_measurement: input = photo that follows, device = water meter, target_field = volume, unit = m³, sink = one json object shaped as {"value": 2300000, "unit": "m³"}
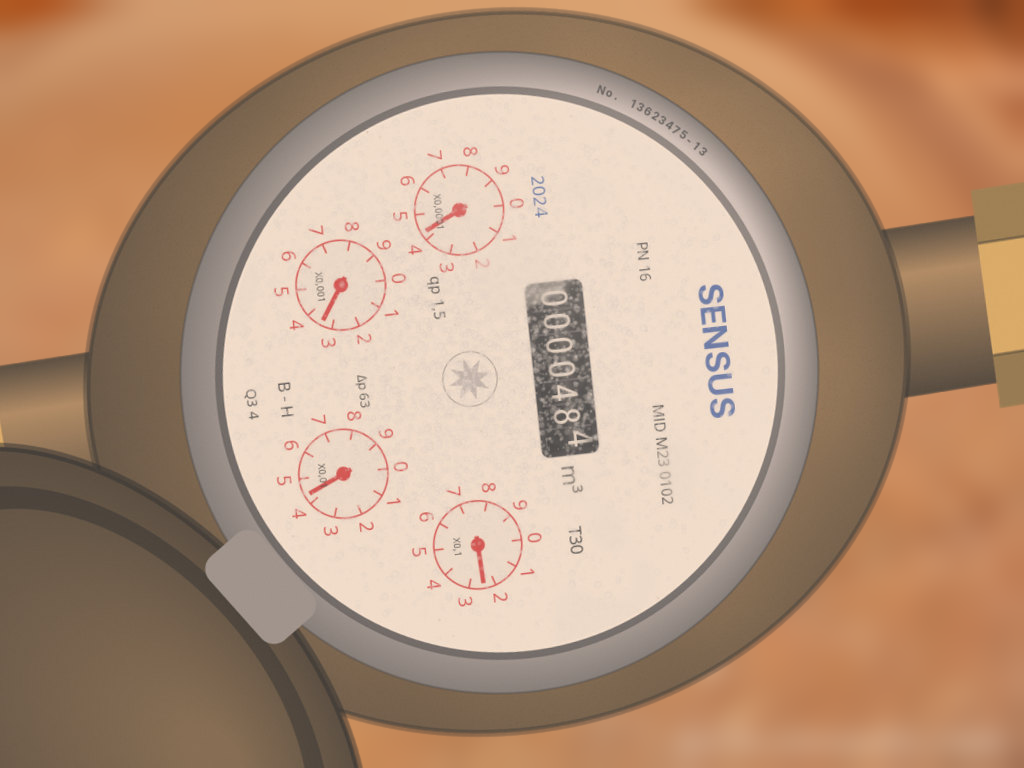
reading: {"value": 484.2434, "unit": "m³"}
